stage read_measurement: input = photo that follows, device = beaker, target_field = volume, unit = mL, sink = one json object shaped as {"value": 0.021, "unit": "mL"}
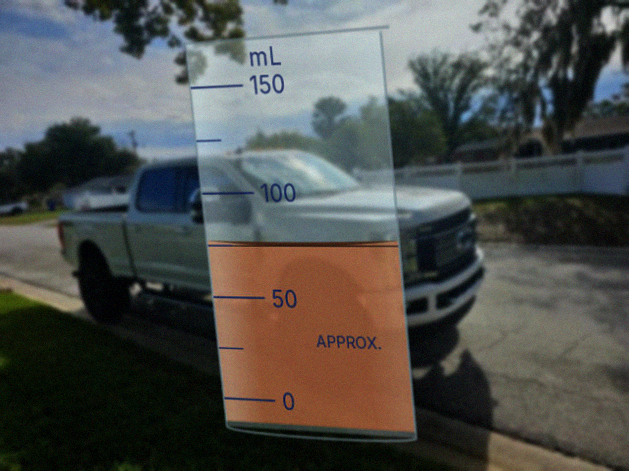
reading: {"value": 75, "unit": "mL"}
